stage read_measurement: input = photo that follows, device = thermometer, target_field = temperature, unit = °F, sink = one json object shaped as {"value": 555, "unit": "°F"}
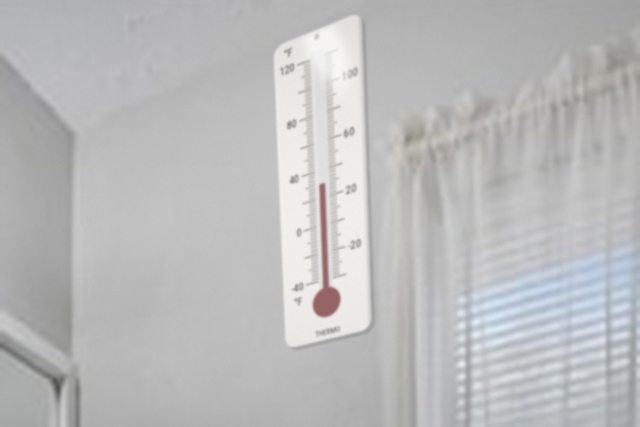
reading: {"value": 30, "unit": "°F"}
